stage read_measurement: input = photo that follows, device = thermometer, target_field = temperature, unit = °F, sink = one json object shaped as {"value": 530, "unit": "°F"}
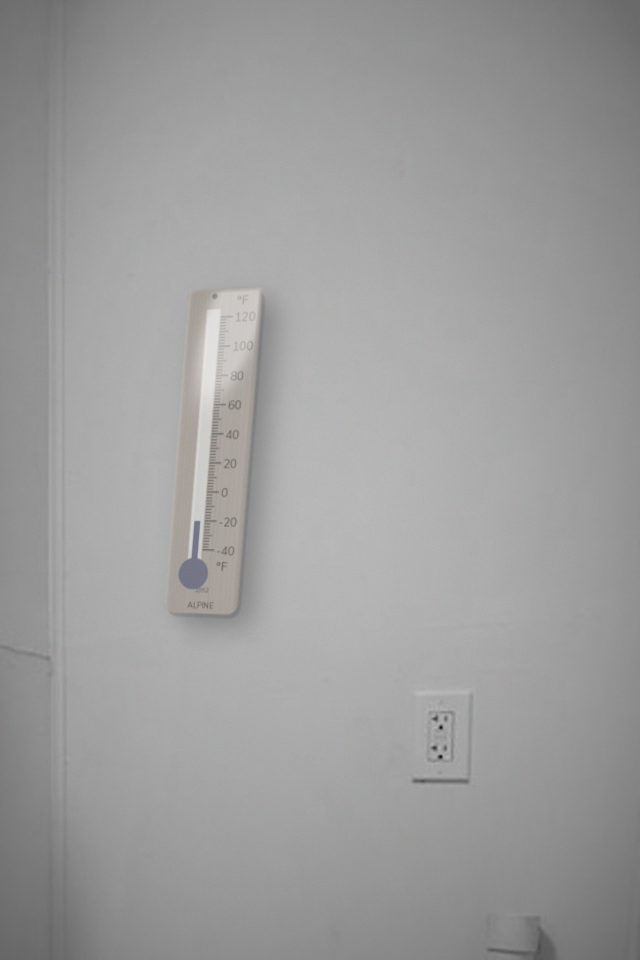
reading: {"value": -20, "unit": "°F"}
